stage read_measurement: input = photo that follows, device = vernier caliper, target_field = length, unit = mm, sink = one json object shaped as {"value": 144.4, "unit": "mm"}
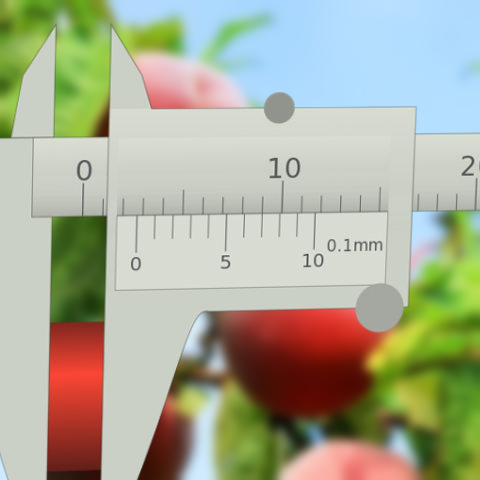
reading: {"value": 2.7, "unit": "mm"}
